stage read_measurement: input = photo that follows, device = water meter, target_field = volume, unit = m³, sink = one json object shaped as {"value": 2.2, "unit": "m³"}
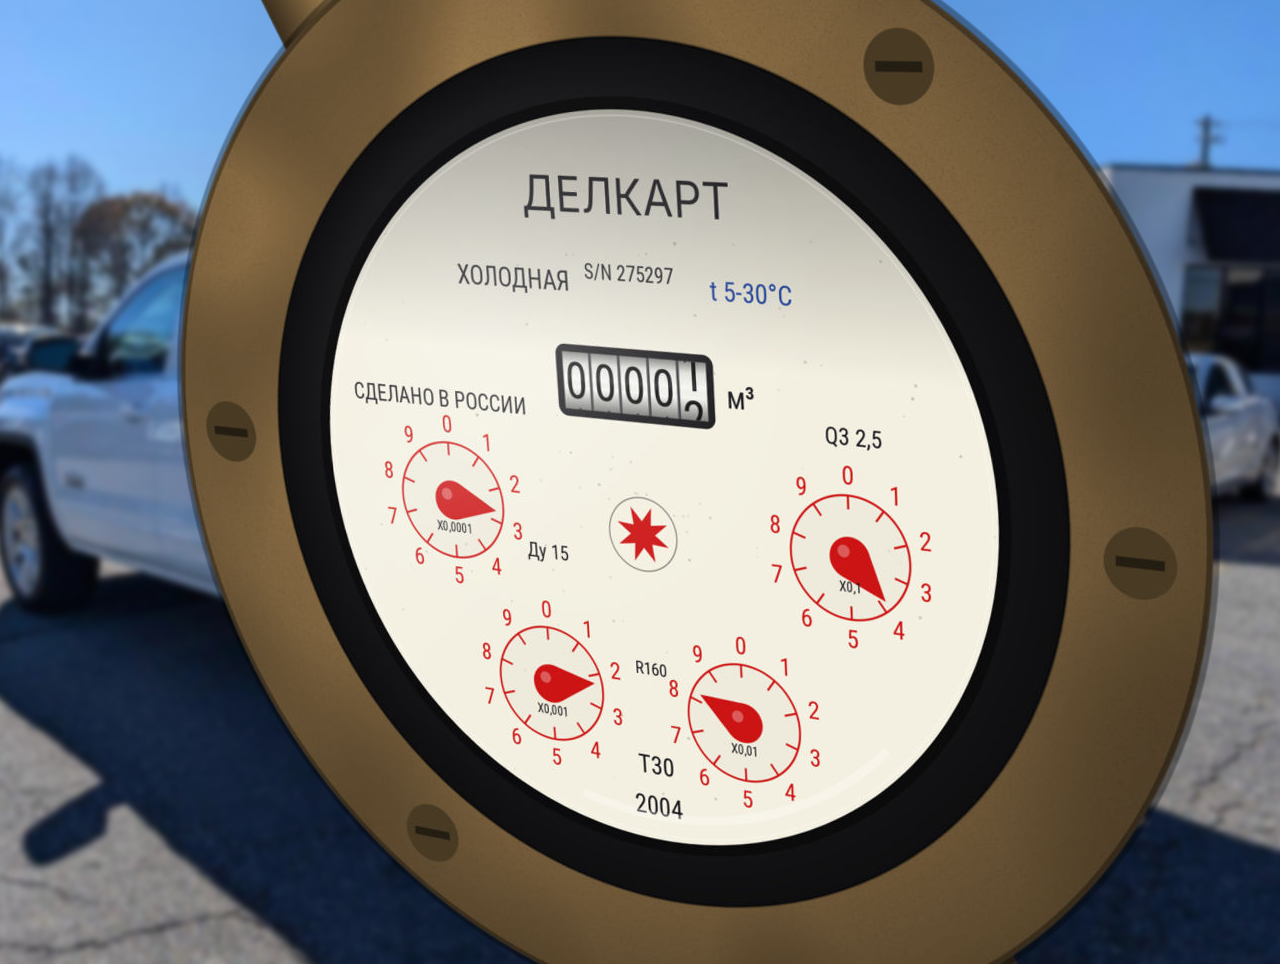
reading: {"value": 1.3822, "unit": "m³"}
